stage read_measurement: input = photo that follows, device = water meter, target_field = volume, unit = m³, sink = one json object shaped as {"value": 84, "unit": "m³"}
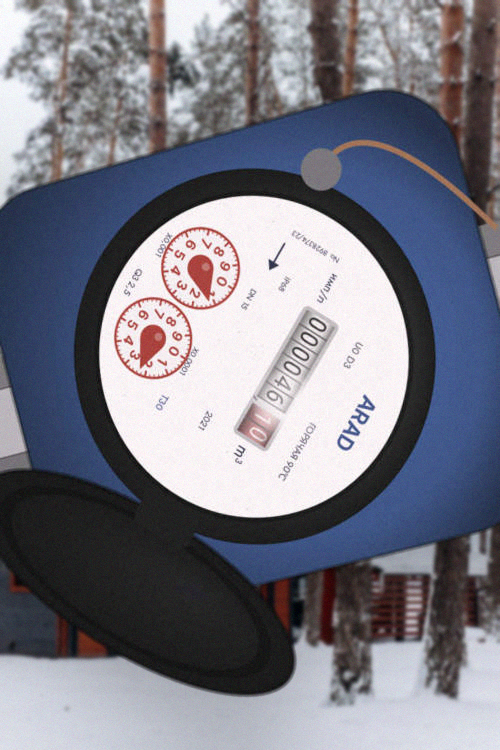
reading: {"value": 46.1012, "unit": "m³"}
